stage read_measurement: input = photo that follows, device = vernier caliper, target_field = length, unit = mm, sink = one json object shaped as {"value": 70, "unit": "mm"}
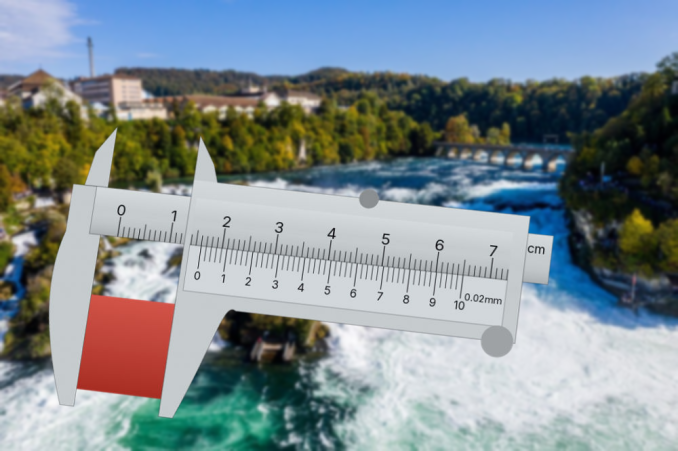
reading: {"value": 16.0, "unit": "mm"}
